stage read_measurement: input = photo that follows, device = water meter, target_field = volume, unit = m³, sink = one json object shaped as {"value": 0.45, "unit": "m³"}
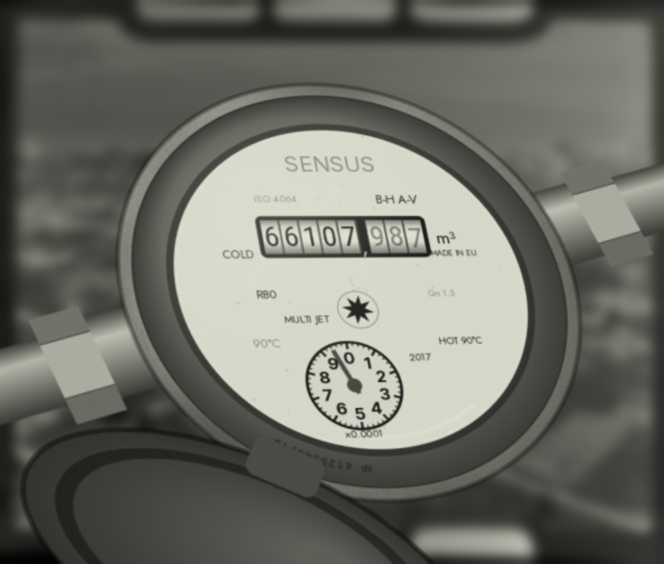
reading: {"value": 66107.9869, "unit": "m³"}
